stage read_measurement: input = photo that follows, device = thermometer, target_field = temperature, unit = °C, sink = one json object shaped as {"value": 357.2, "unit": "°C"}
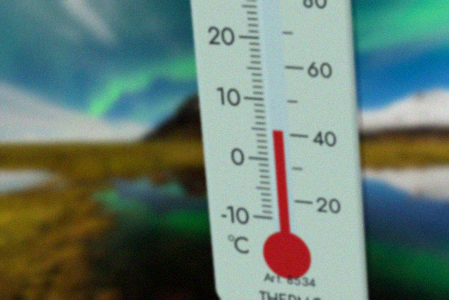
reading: {"value": 5, "unit": "°C"}
